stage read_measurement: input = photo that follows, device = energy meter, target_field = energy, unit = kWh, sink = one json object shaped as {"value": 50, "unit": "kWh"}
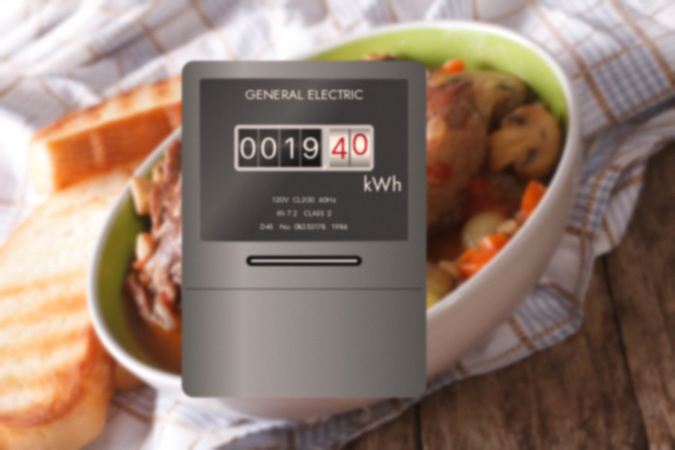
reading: {"value": 19.40, "unit": "kWh"}
